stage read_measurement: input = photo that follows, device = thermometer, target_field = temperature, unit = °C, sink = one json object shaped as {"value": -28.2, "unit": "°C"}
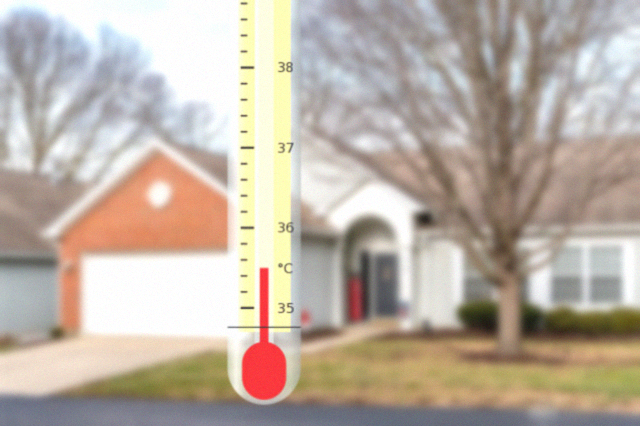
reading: {"value": 35.5, "unit": "°C"}
